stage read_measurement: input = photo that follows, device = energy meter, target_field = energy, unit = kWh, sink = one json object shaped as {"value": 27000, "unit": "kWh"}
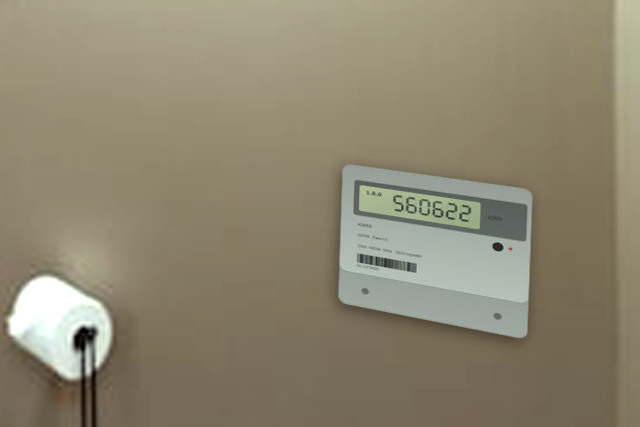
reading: {"value": 560622, "unit": "kWh"}
